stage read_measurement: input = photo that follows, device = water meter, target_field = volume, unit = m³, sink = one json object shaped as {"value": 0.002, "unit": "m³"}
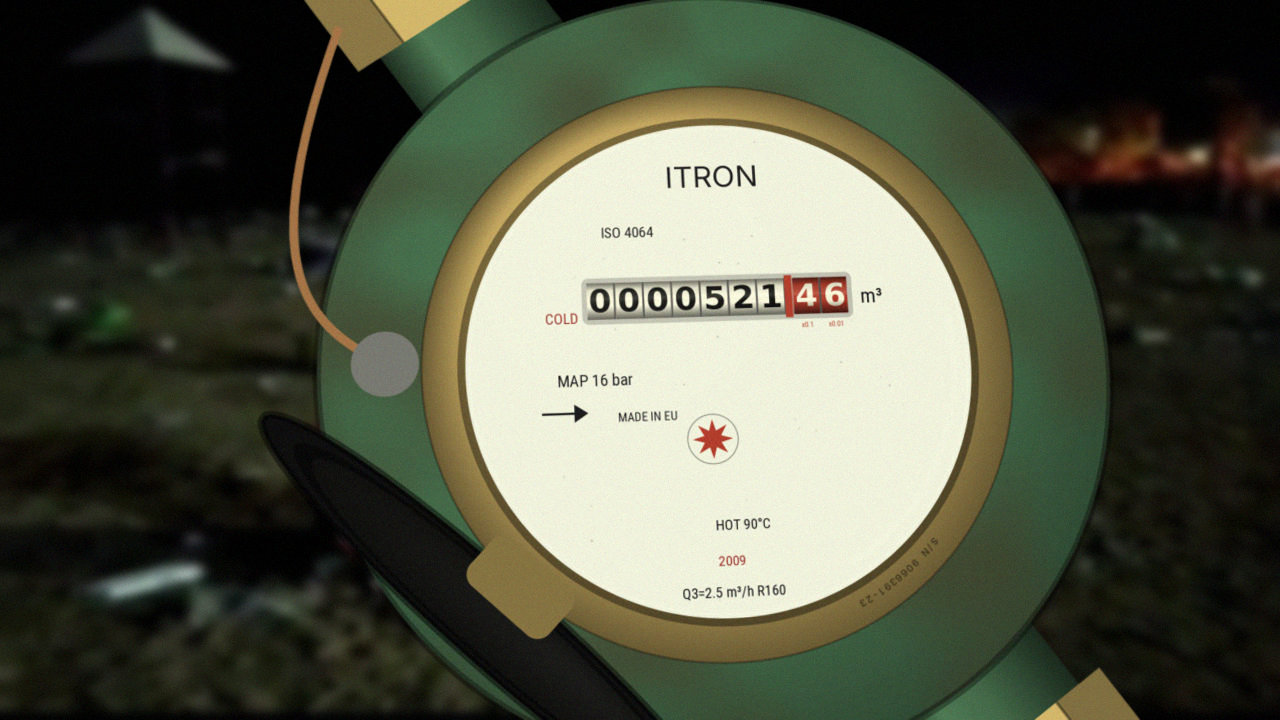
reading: {"value": 521.46, "unit": "m³"}
